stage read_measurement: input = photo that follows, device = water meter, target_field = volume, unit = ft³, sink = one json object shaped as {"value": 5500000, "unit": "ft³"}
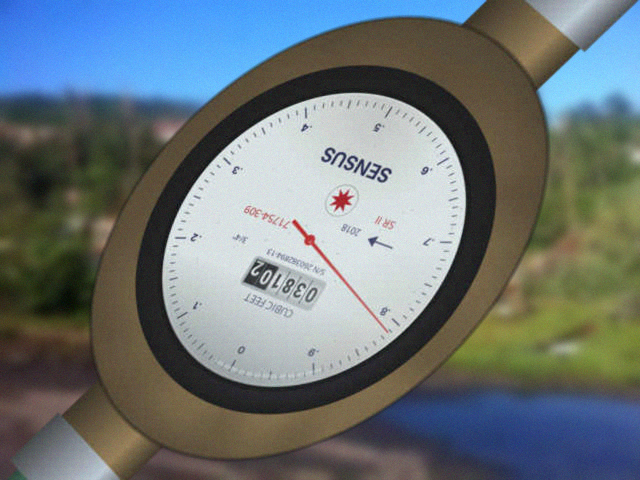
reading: {"value": 38101.81, "unit": "ft³"}
